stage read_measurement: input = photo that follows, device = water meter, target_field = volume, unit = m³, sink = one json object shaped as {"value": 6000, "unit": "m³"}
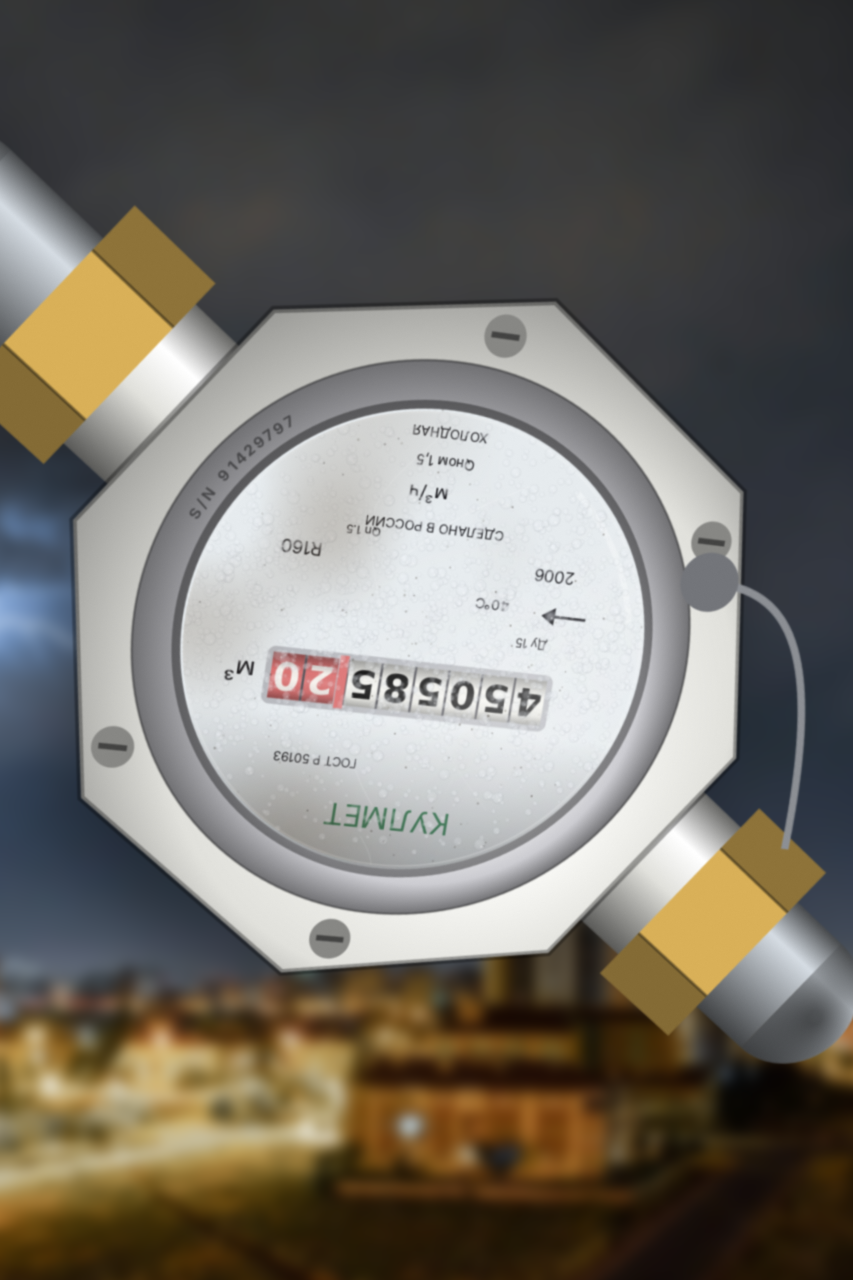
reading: {"value": 450585.20, "unit": "m³"}
